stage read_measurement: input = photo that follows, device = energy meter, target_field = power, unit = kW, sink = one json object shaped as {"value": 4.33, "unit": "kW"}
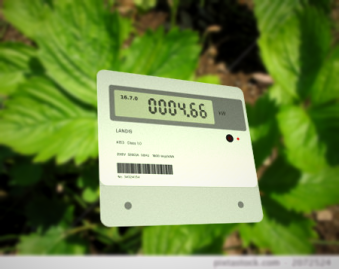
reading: {"value": 4.66, "unit": "kW"}
